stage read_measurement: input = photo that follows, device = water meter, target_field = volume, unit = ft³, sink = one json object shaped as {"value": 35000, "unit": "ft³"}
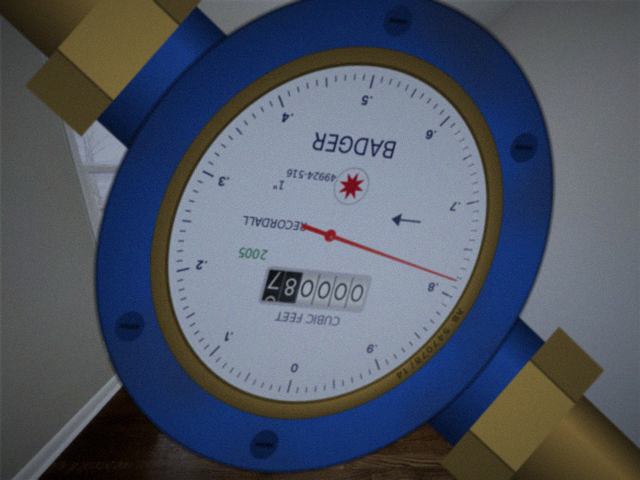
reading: {"value": 86.78, "unit": "ft³"}
